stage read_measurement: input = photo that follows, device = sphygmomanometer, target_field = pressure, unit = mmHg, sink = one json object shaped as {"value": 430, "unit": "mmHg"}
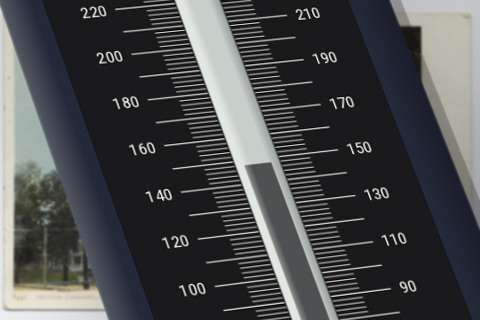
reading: {"value": 148, "unit": "mmHg"}
